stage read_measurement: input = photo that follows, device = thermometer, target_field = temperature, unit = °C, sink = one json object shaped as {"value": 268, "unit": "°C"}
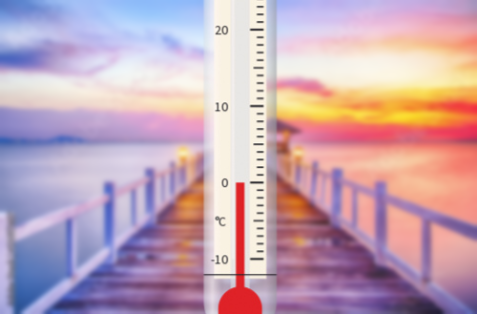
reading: {"value": 0, "unit": "°C"}
